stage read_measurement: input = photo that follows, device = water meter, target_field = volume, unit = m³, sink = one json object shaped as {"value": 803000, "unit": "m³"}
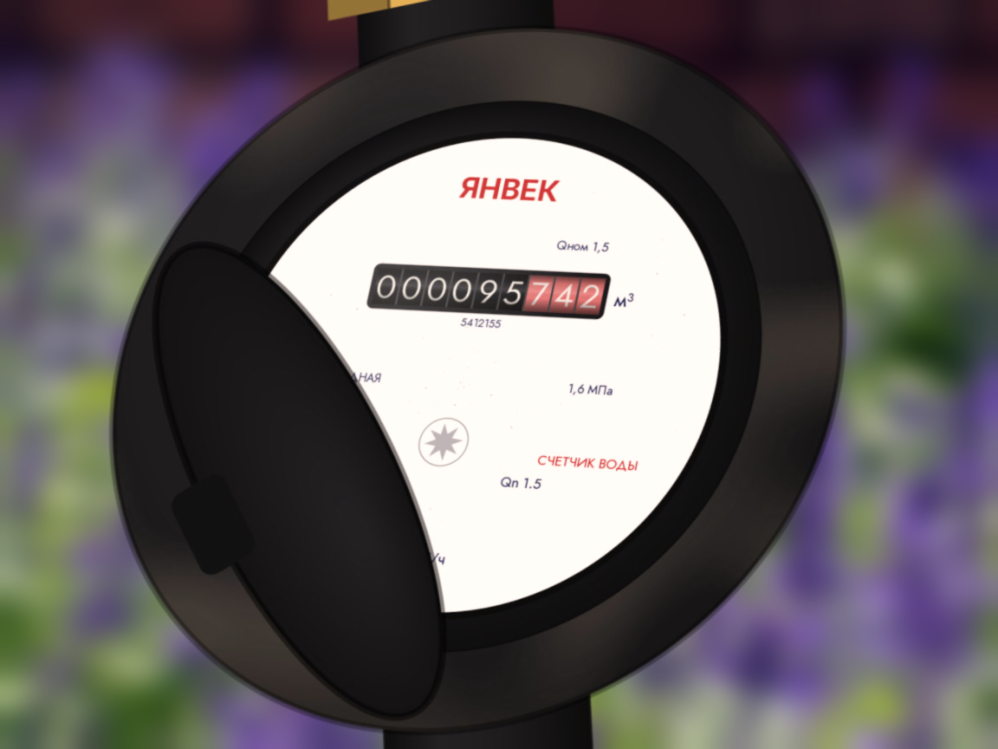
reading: {"value": 95.742, "unit": "m³"}
